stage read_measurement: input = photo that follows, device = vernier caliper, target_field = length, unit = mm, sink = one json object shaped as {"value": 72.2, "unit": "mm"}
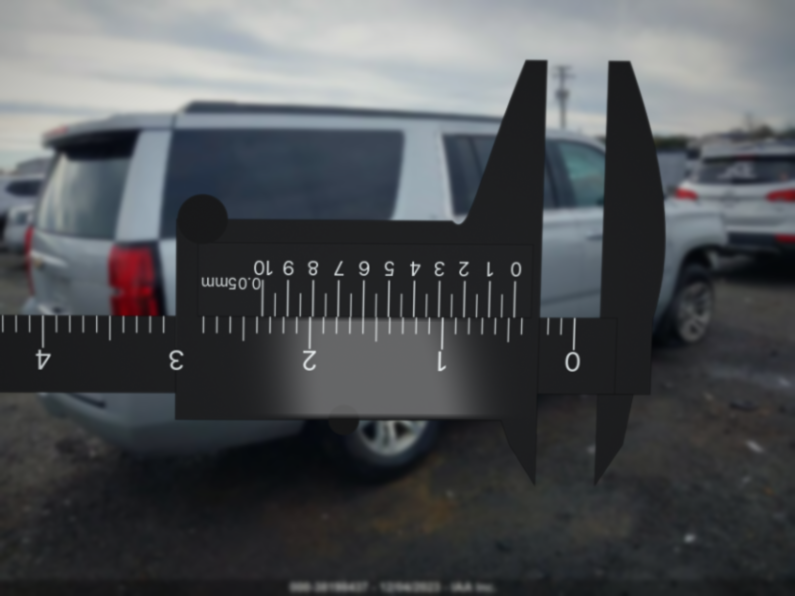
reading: {"value": 4.6, "unit": "mm"}
